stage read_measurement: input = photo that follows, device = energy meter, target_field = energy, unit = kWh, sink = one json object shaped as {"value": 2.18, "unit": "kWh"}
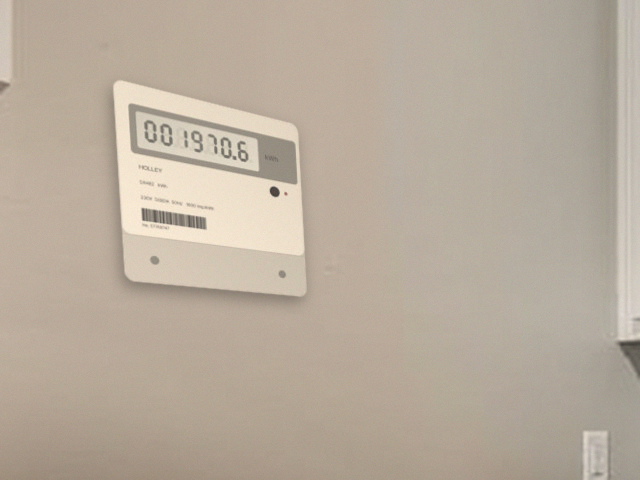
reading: {"value": 1970.6, "unit": "kWh"}
